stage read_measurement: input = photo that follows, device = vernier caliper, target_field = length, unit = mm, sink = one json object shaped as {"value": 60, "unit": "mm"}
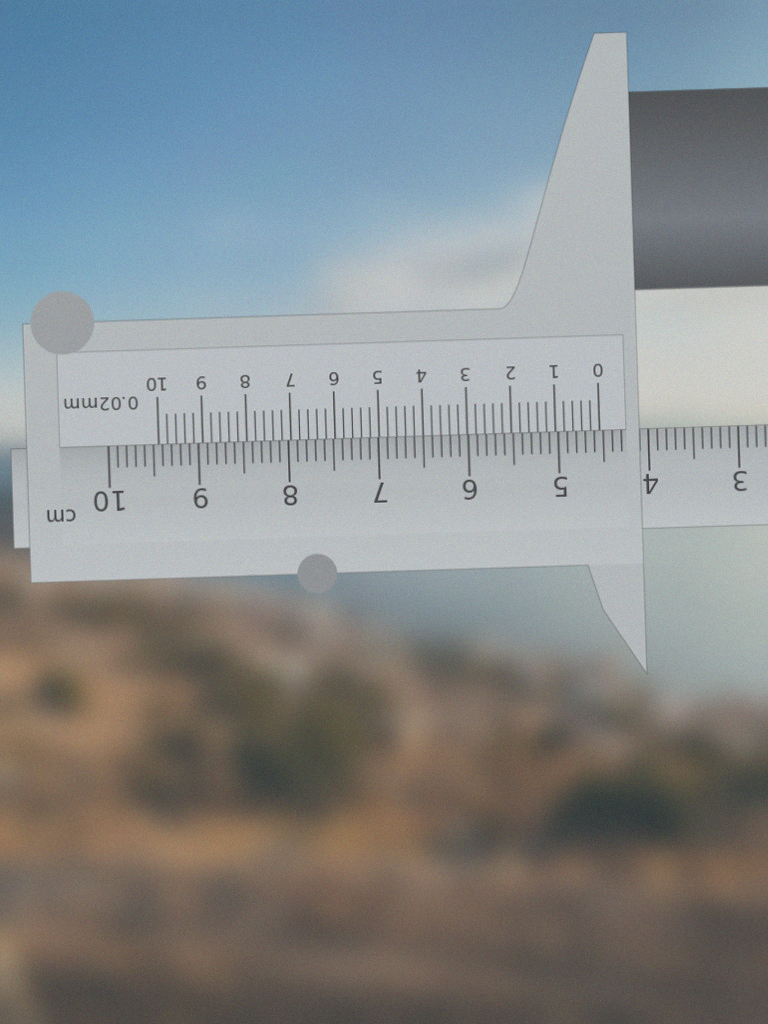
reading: {"value": 45.4, "unit": "mm"}
